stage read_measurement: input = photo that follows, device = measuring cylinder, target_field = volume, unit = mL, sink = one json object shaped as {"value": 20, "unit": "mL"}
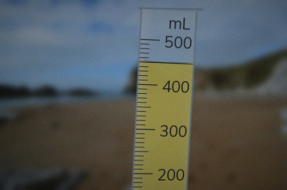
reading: {"value": 450, "unit": "mL"}
